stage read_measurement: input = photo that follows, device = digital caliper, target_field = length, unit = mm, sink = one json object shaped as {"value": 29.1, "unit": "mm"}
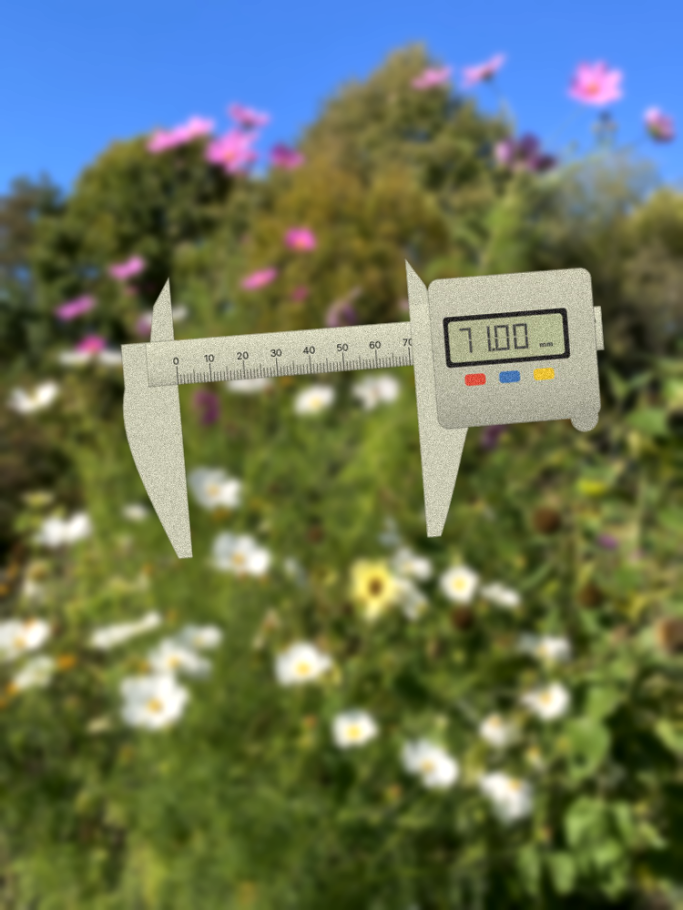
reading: {"value": 71.00, "unit": "mm"}
